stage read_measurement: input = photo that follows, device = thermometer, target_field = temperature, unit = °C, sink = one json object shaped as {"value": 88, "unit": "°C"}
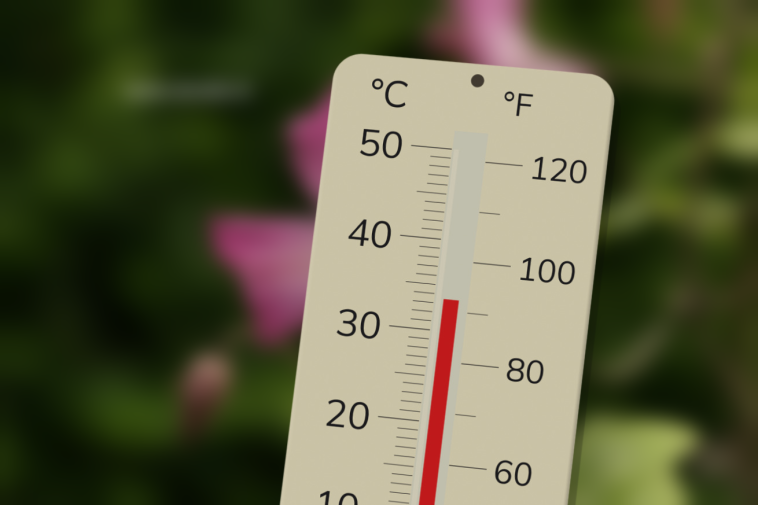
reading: {"value": 33.5, "unit": "°C"}
